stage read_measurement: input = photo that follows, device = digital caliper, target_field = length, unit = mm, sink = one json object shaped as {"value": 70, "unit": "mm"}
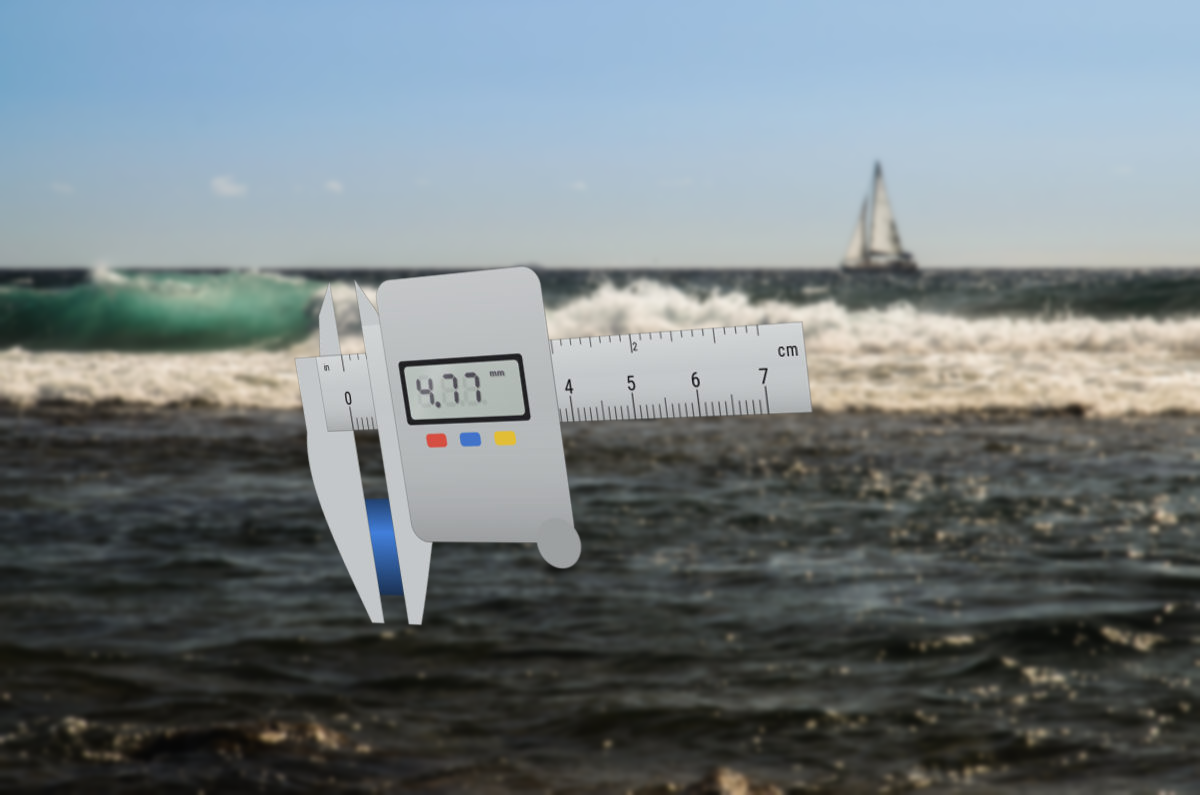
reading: {"value": 4.77, "unit": "mm"}
